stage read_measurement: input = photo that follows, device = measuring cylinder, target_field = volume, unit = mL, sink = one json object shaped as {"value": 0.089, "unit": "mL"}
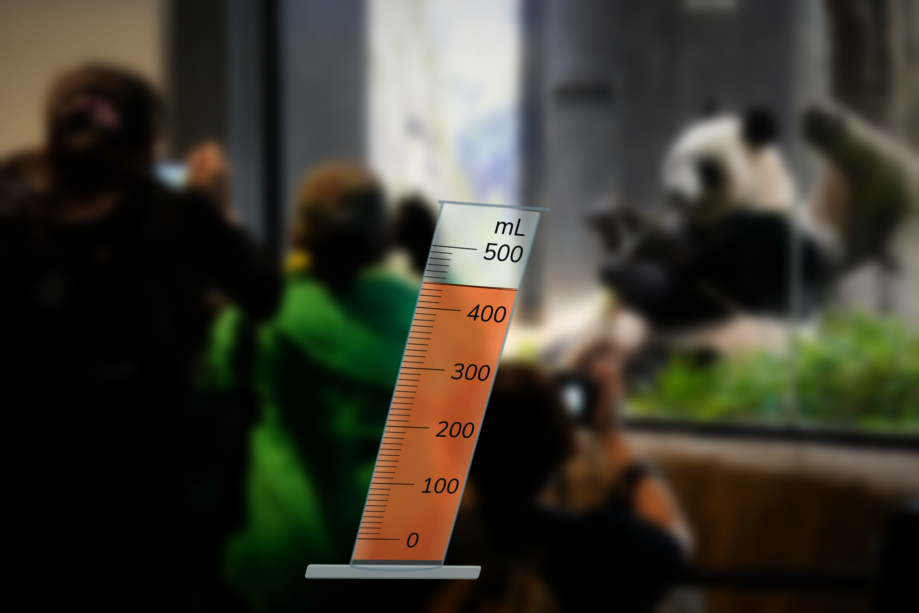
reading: {"value": 440, "unit": "mL"}
